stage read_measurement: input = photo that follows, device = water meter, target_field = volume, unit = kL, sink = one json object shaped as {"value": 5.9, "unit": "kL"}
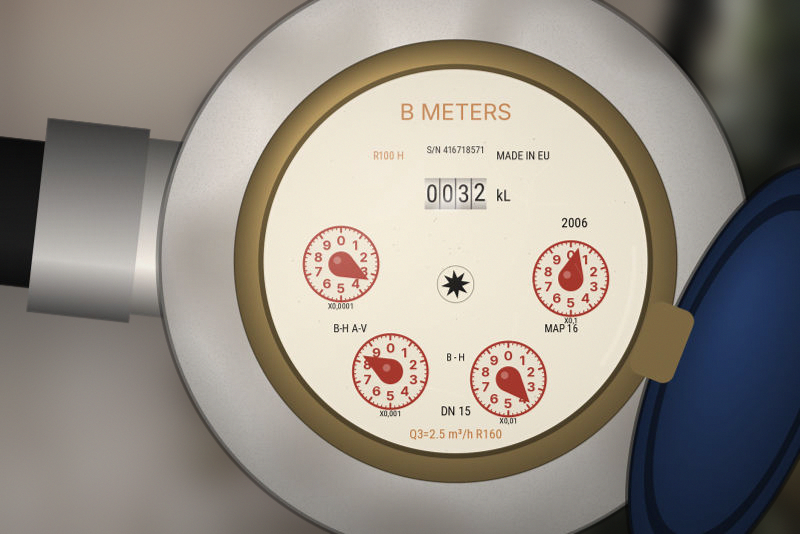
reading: {"value": 32.0383, "unit": "kL"}
